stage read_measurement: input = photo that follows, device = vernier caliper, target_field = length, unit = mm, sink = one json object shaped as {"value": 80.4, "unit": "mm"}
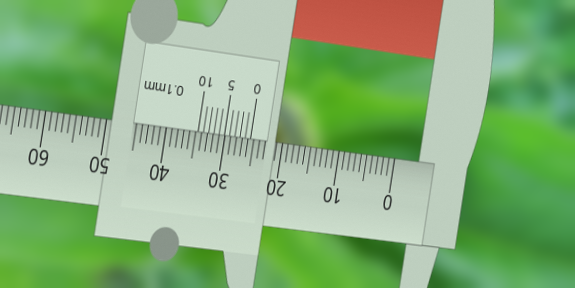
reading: {"value": 25.6, "unit": "mm"}
